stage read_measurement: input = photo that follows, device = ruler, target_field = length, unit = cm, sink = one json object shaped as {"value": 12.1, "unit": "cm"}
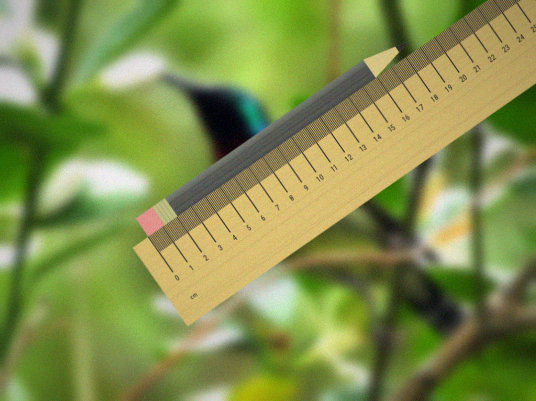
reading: {"value": 18.5, "unit": "cm"}
